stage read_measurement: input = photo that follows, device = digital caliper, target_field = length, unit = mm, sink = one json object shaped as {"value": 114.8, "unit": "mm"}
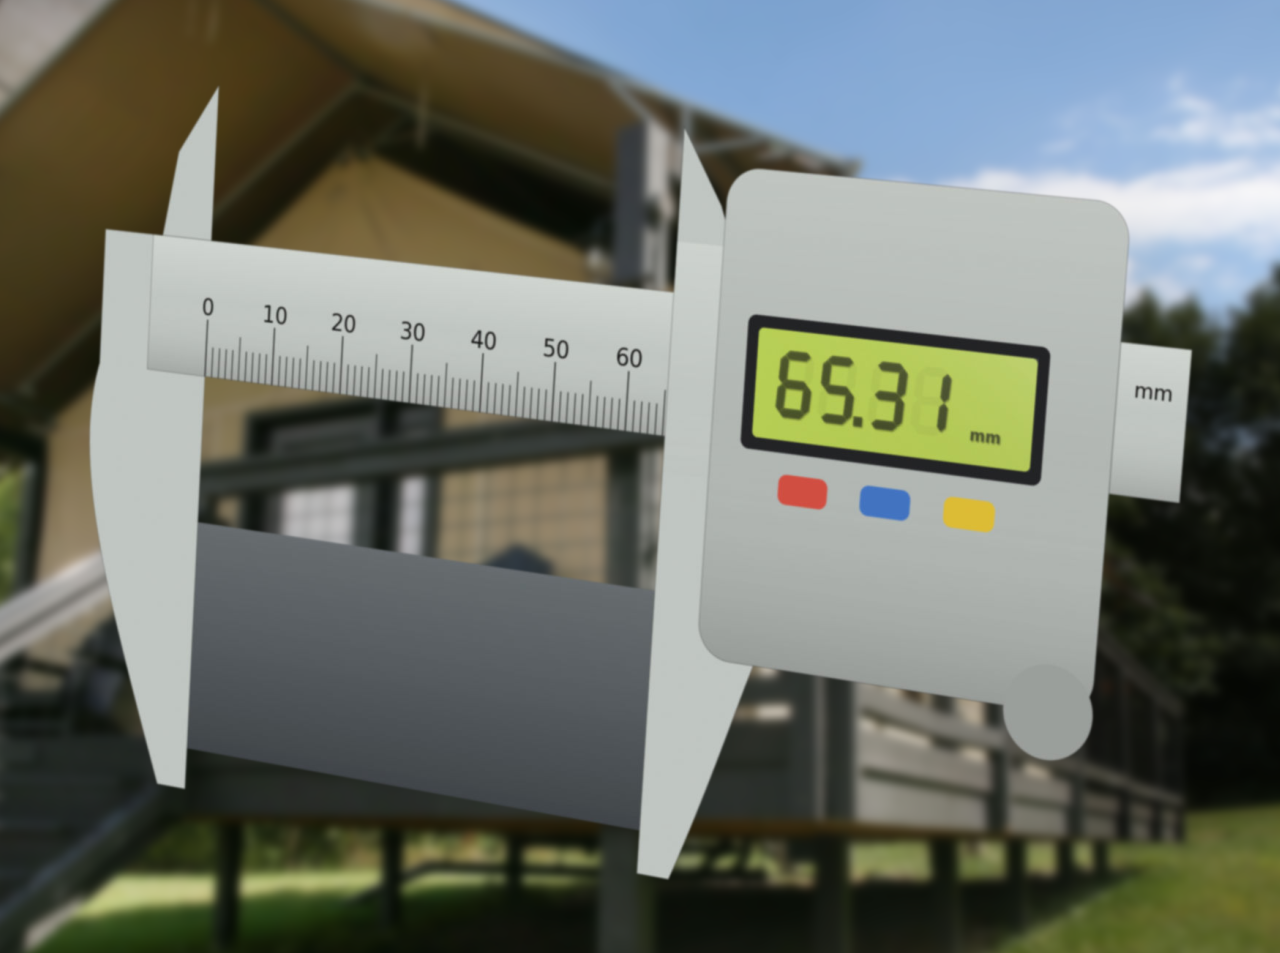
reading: {"value": 65.31, "unit": "mm"}
